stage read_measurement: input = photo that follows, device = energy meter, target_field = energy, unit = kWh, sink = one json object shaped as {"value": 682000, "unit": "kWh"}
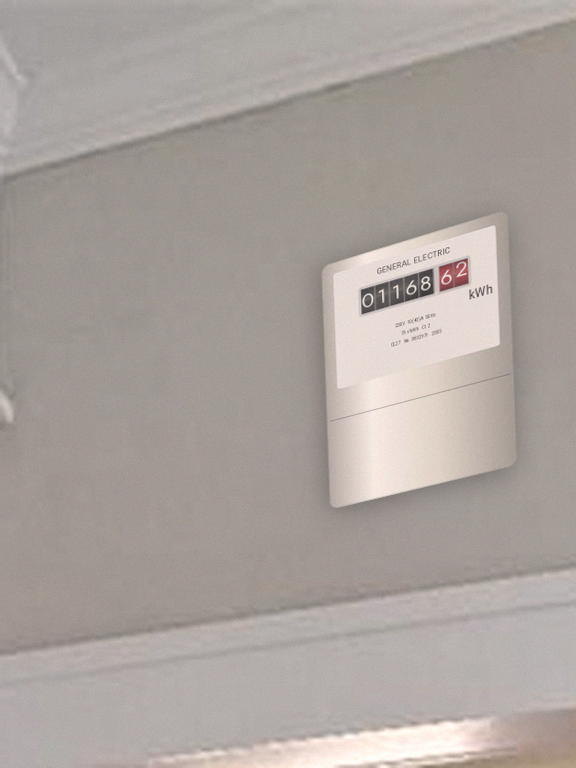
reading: {"value": 1168.62, "unit": "kWh"}
